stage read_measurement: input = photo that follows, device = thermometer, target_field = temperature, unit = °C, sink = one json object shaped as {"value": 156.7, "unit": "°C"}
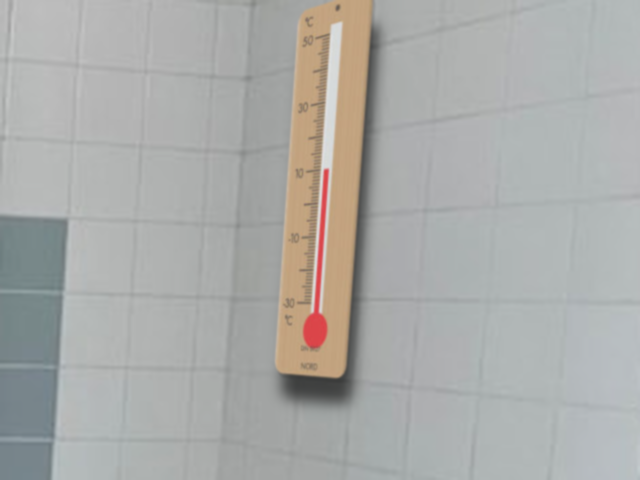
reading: {"value": 10, "unit": "°C"}
